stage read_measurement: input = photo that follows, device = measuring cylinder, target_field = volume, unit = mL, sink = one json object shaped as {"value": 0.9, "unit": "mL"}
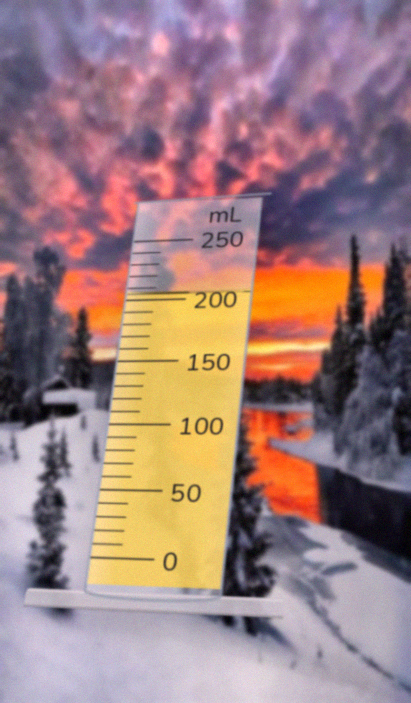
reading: {"value": 205, "unit": "mL"}
